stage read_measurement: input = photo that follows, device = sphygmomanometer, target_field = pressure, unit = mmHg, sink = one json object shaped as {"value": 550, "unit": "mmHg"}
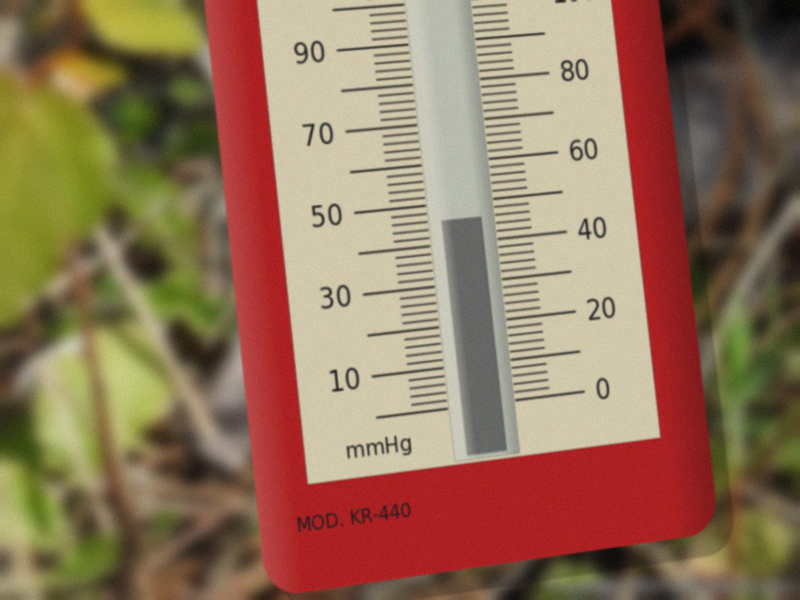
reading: {"value": 46, "unit": "mmHg"}
